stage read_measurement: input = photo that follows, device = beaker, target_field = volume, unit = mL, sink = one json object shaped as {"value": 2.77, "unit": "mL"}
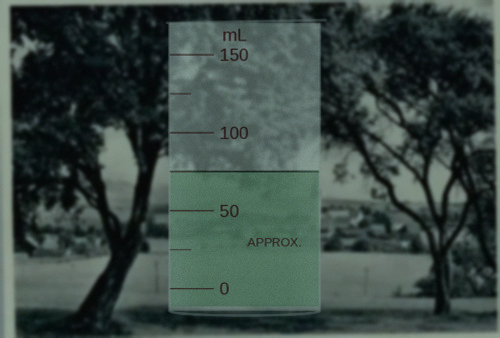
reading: {"value": 75, "unit": "mL"}
